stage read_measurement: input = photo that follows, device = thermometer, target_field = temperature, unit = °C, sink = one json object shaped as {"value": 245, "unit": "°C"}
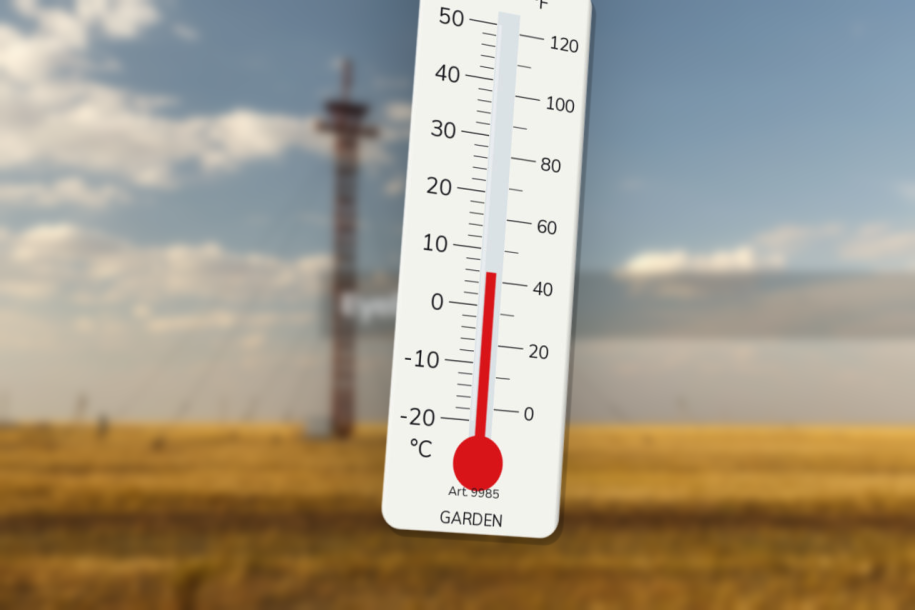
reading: {"value": 6, "unit": "°C"}
